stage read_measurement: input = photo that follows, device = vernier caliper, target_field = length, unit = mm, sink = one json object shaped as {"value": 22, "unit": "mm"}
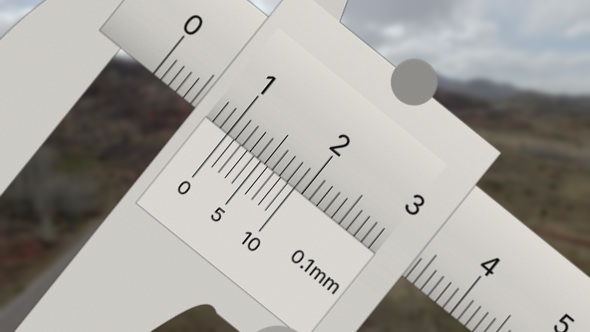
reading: {"value": 10.0, "unit": "mm"}
